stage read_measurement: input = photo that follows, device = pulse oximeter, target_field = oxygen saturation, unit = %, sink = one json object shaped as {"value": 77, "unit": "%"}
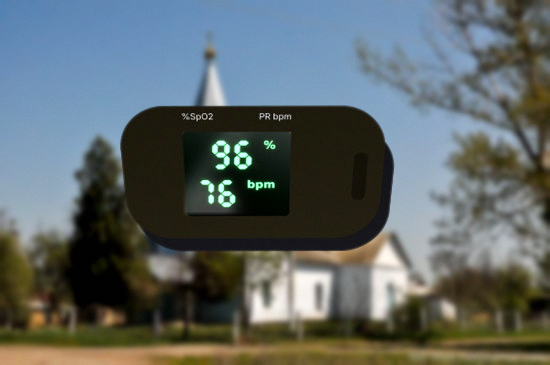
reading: {"value": 96, "unit": "%"}
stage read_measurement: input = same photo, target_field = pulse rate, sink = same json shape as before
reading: {"value": 76, "unit": "bpm"}
